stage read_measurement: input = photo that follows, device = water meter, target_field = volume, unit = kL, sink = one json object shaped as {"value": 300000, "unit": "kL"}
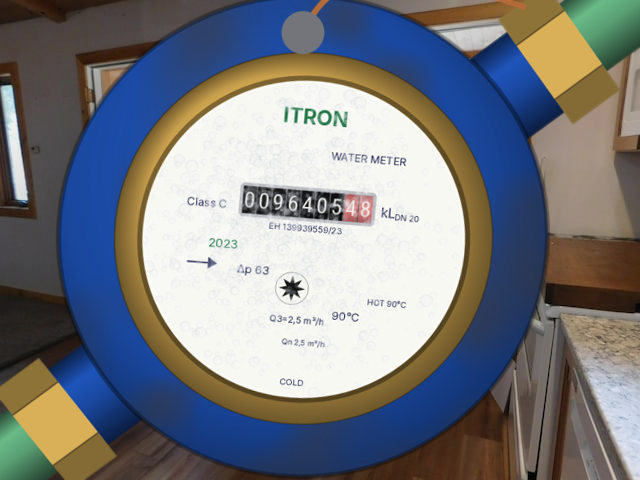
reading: {"value": 96405.48, "unit": "kL"}
